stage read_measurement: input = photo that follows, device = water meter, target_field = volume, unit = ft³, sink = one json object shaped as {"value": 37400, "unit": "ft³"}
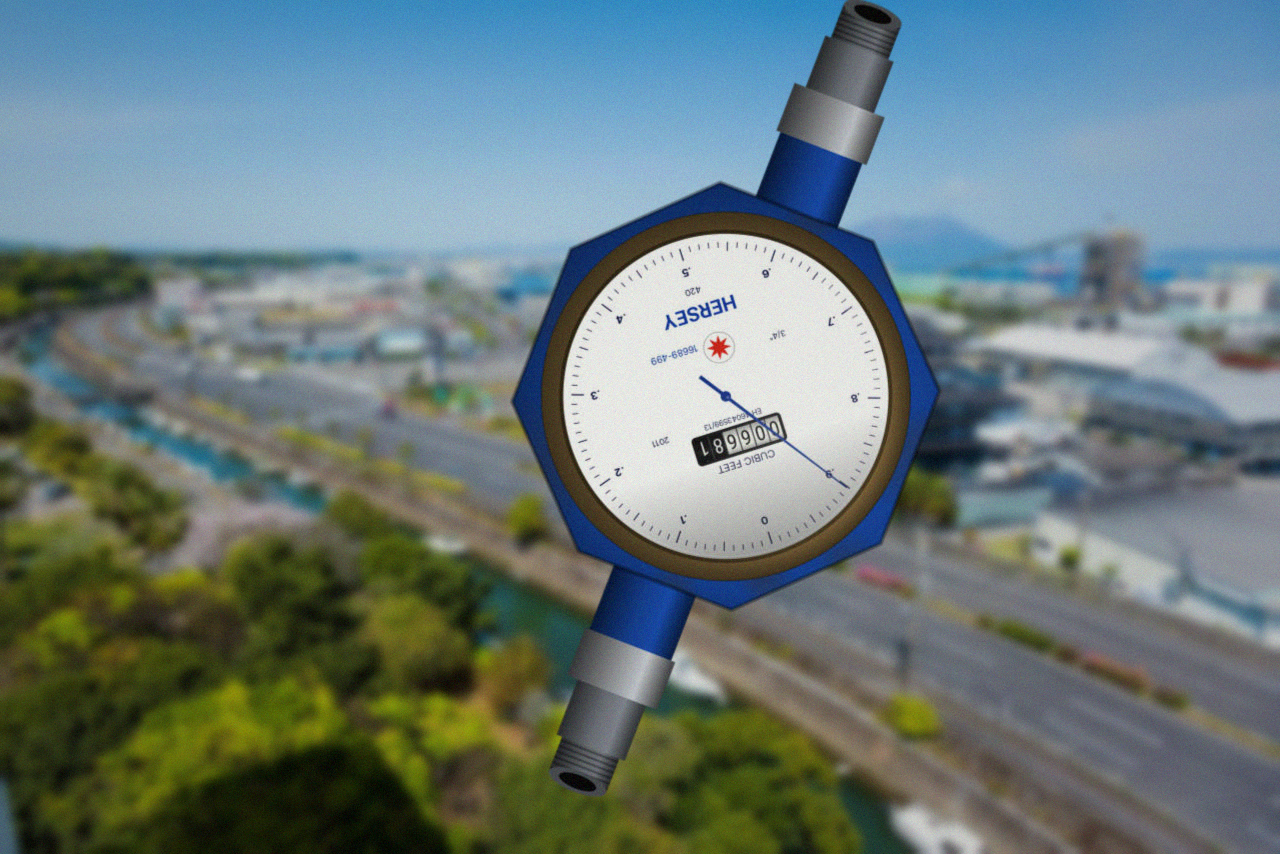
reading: {"value": 6680.90, "unit": "ft³"}
